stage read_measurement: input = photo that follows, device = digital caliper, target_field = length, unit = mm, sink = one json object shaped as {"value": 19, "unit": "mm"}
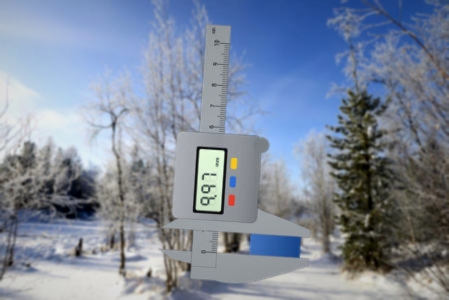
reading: {"value": 9.97, "unit": "mm"}
